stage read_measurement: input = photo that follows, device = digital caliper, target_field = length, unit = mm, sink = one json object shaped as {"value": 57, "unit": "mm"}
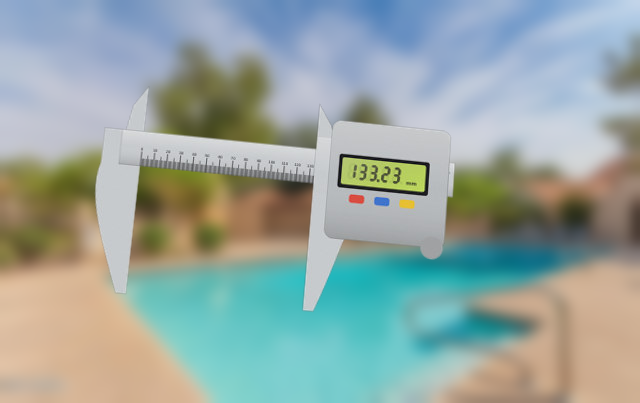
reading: {"value": 133.23, "unit": "mm"}
